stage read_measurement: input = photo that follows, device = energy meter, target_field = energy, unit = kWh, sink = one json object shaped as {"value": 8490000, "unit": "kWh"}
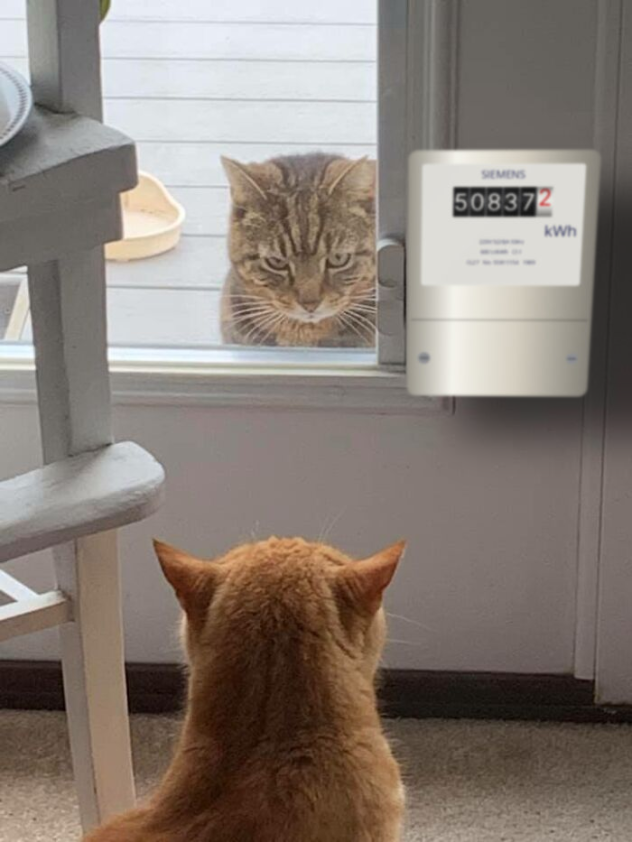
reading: {"value": 50837.2, "unit": "kWh"}
